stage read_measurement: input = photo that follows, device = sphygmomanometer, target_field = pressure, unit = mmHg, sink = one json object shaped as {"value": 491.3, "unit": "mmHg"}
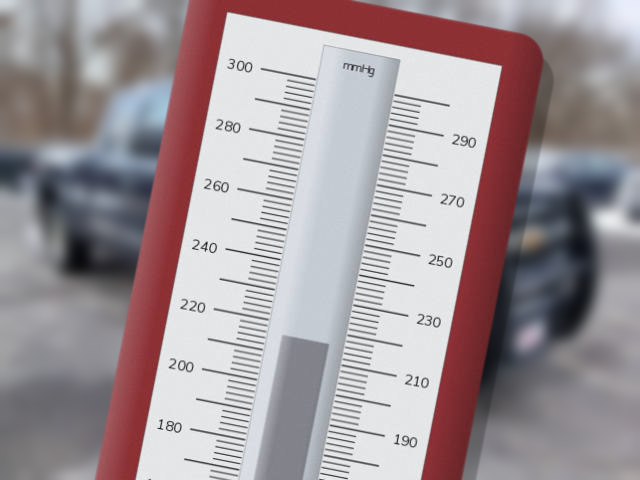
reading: {"value": 216, "unit": "mmHg"}
